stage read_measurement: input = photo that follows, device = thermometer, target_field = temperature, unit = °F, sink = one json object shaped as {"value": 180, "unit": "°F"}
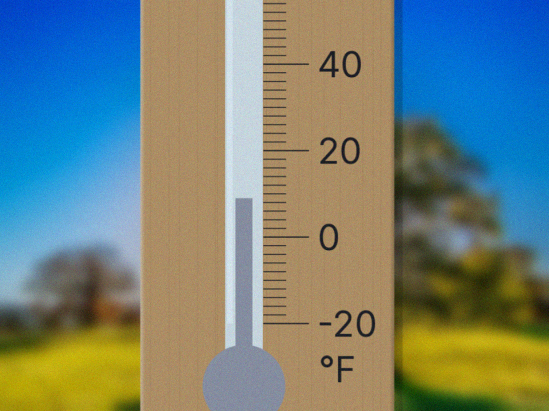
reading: {"value": 9, "unit": "°F"}
